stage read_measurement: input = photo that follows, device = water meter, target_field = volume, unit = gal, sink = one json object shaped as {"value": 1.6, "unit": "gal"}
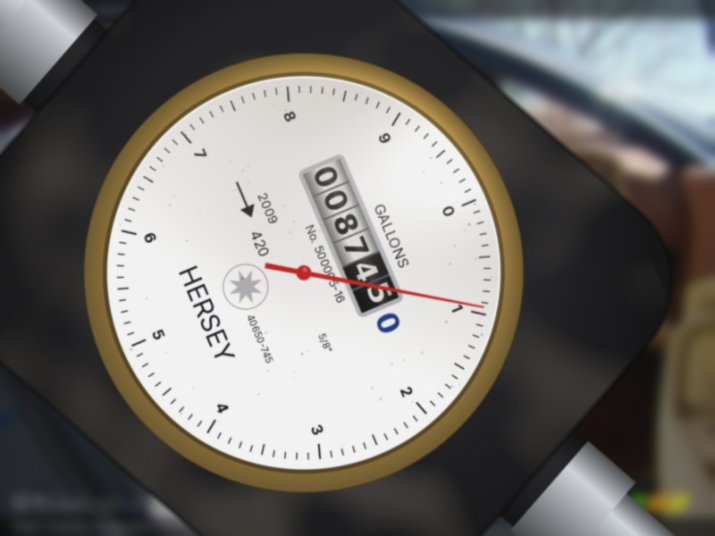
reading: {"value": 87450.9, "unit": "gal"}
